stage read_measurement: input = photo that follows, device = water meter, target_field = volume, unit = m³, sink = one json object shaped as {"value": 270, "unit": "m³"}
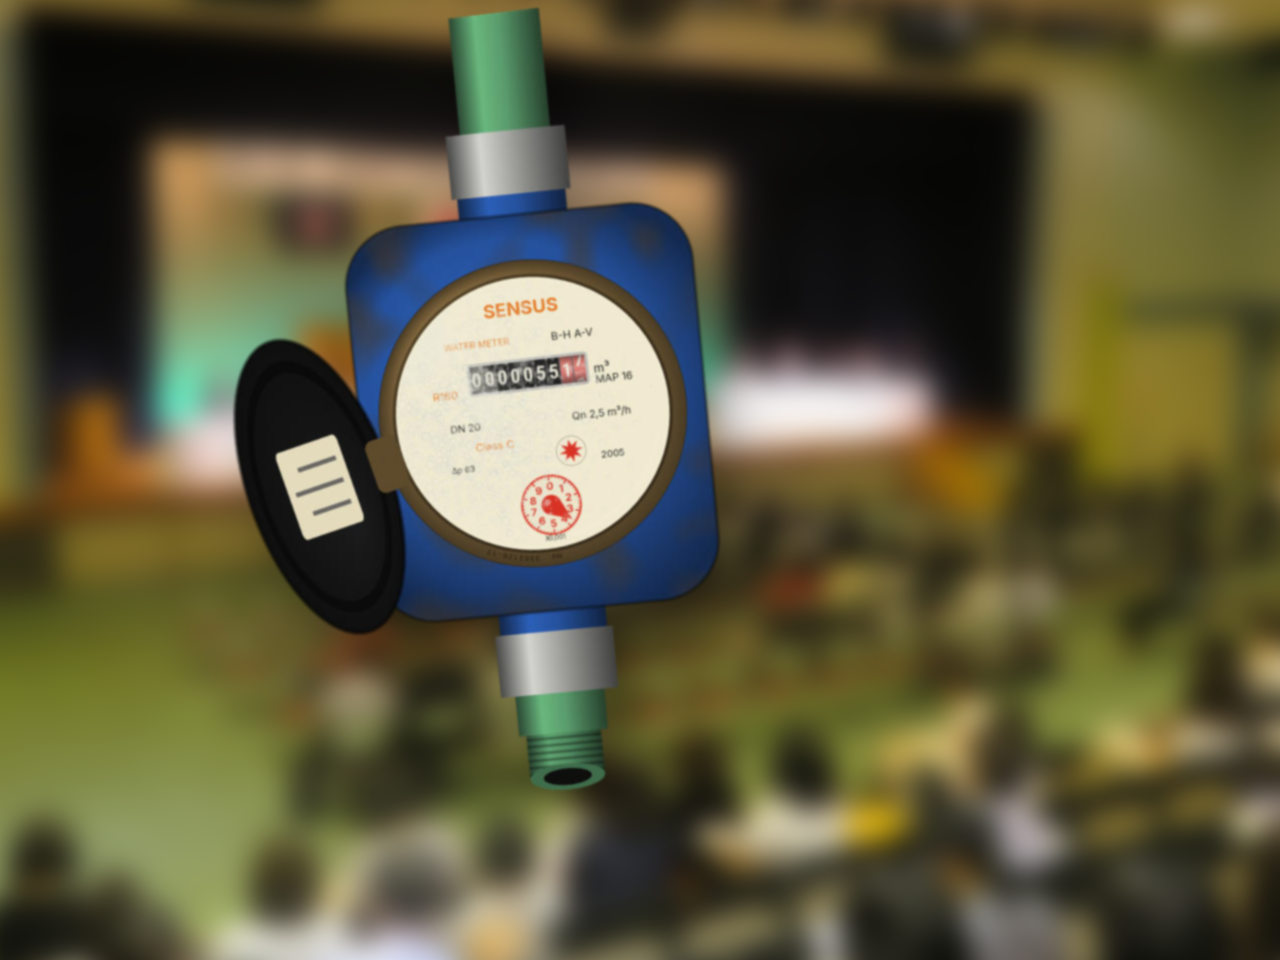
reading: {"value": 55.173, "unit": "m³"}
